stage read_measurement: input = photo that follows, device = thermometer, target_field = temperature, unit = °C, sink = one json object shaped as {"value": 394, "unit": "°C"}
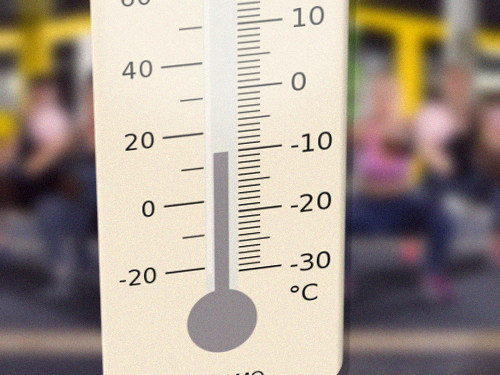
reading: {"value": -10, "unit": "°C"}
